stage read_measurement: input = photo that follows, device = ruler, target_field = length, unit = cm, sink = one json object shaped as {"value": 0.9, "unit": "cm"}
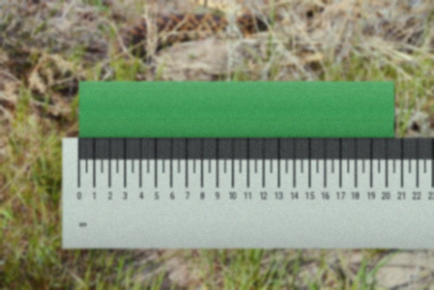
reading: {"value": 20.5, "unit": "cm"}
